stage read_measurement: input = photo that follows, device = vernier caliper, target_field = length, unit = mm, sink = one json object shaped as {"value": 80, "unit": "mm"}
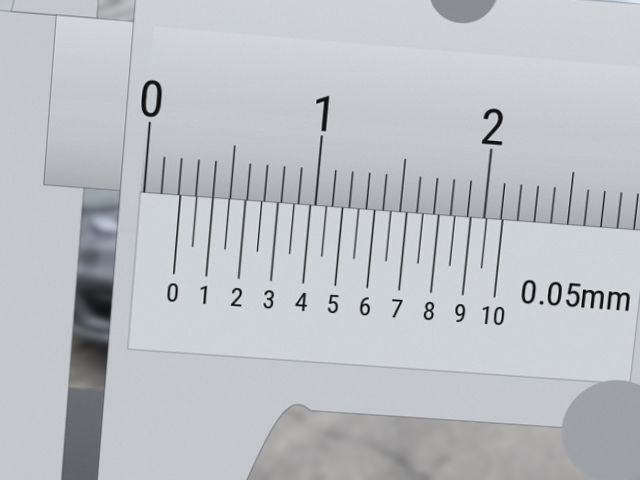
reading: {"value": 2.1, "unit": "mm"}
